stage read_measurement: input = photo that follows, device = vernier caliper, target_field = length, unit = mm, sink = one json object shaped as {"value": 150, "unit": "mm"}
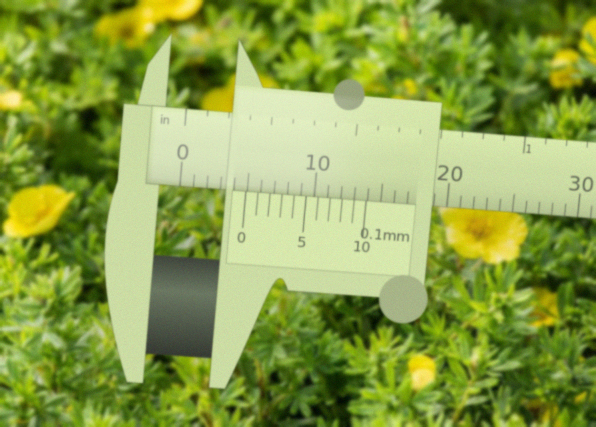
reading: {"value": 4.9, "unit": "mm"}
